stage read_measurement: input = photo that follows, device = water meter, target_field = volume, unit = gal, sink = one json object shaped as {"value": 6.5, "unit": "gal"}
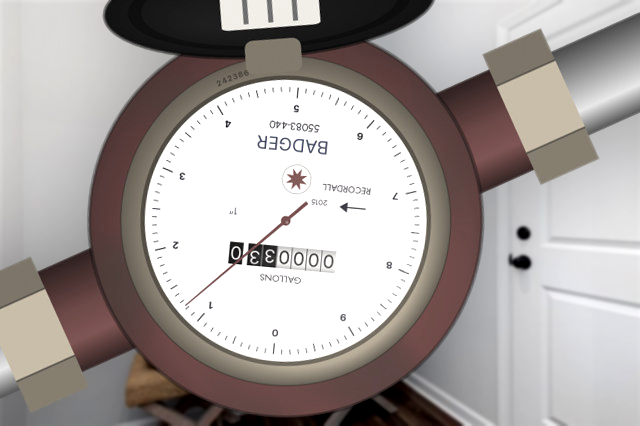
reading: {"value": 331.2, "unit": "gal"}
